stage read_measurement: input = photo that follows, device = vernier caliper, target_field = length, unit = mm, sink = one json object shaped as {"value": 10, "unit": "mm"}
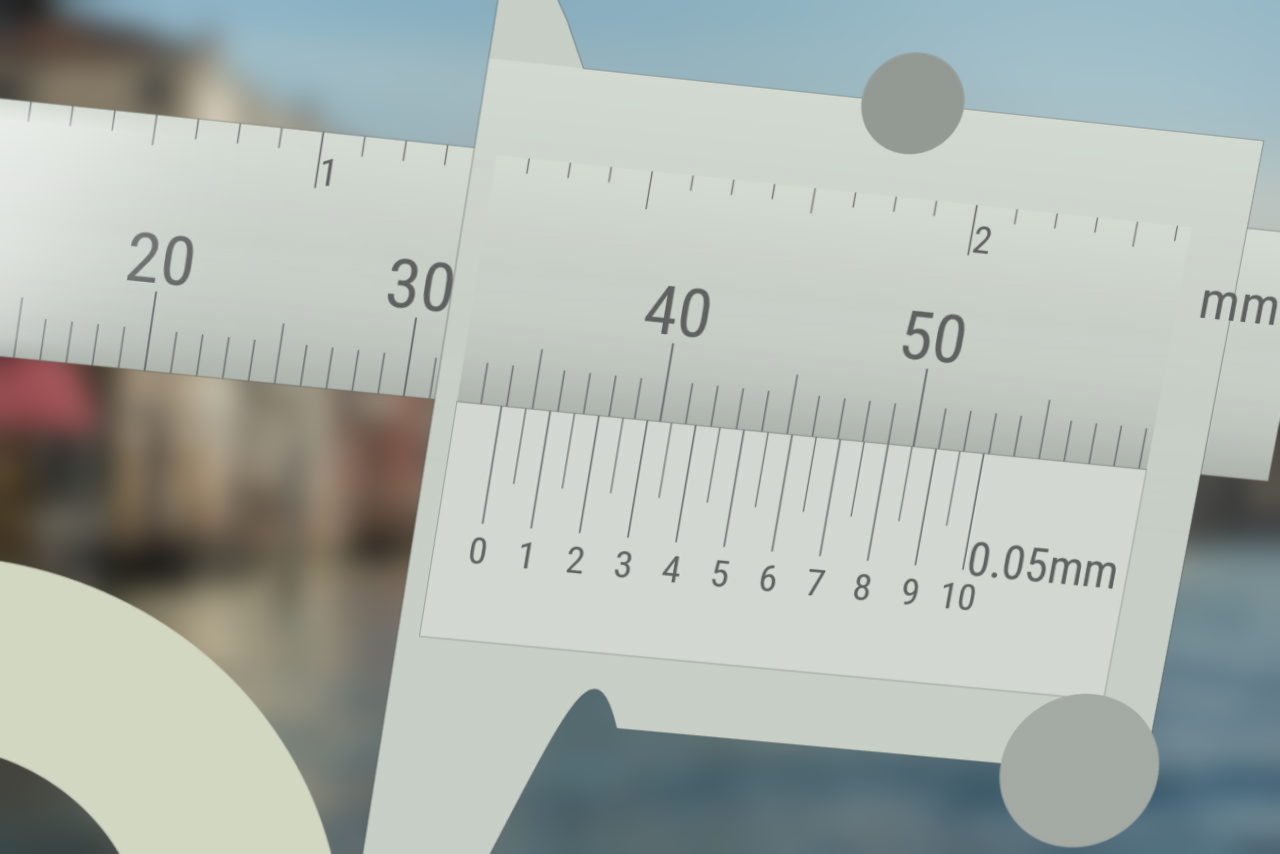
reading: {"value": 33.8, "unit": "mm"}
